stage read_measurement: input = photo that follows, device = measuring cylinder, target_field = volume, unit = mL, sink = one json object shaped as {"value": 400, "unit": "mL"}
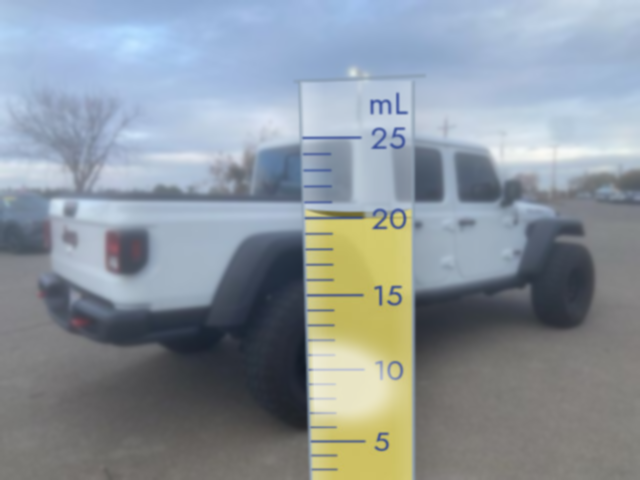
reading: {"value": 20, "unit": "mL"}
